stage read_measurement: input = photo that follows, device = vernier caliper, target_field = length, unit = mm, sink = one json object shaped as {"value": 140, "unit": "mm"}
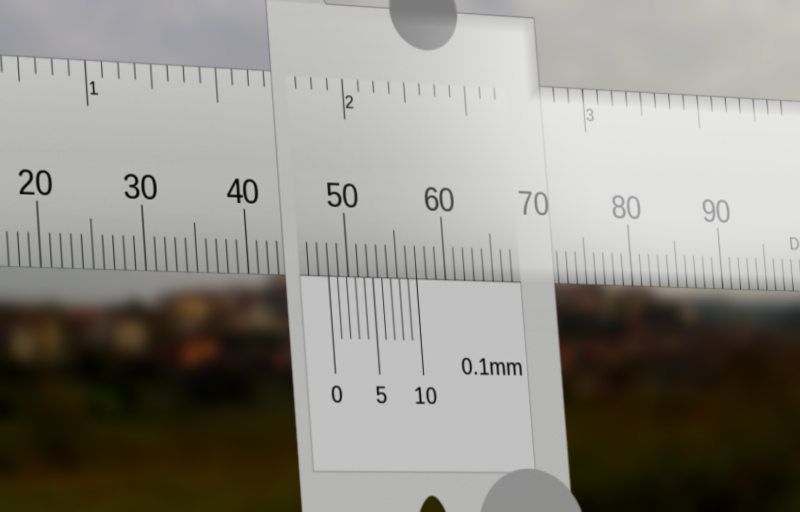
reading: {"value": 48.0, "unit": "mm"}
